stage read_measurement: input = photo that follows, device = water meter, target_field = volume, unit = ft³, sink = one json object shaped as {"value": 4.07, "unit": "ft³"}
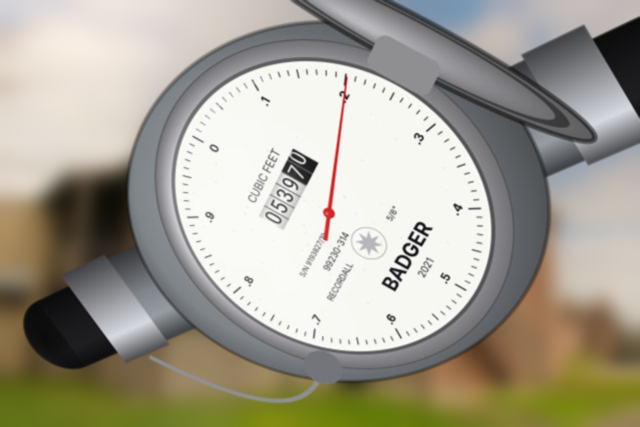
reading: {"value": 53970.20, "unit": "ft³"}
